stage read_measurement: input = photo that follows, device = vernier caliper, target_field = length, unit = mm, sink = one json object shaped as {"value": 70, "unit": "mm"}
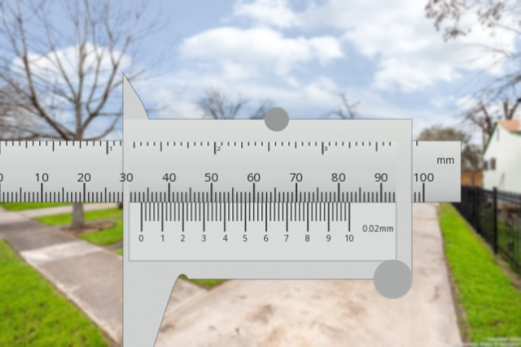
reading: {"value": 33.5, "unit": "mm"}
